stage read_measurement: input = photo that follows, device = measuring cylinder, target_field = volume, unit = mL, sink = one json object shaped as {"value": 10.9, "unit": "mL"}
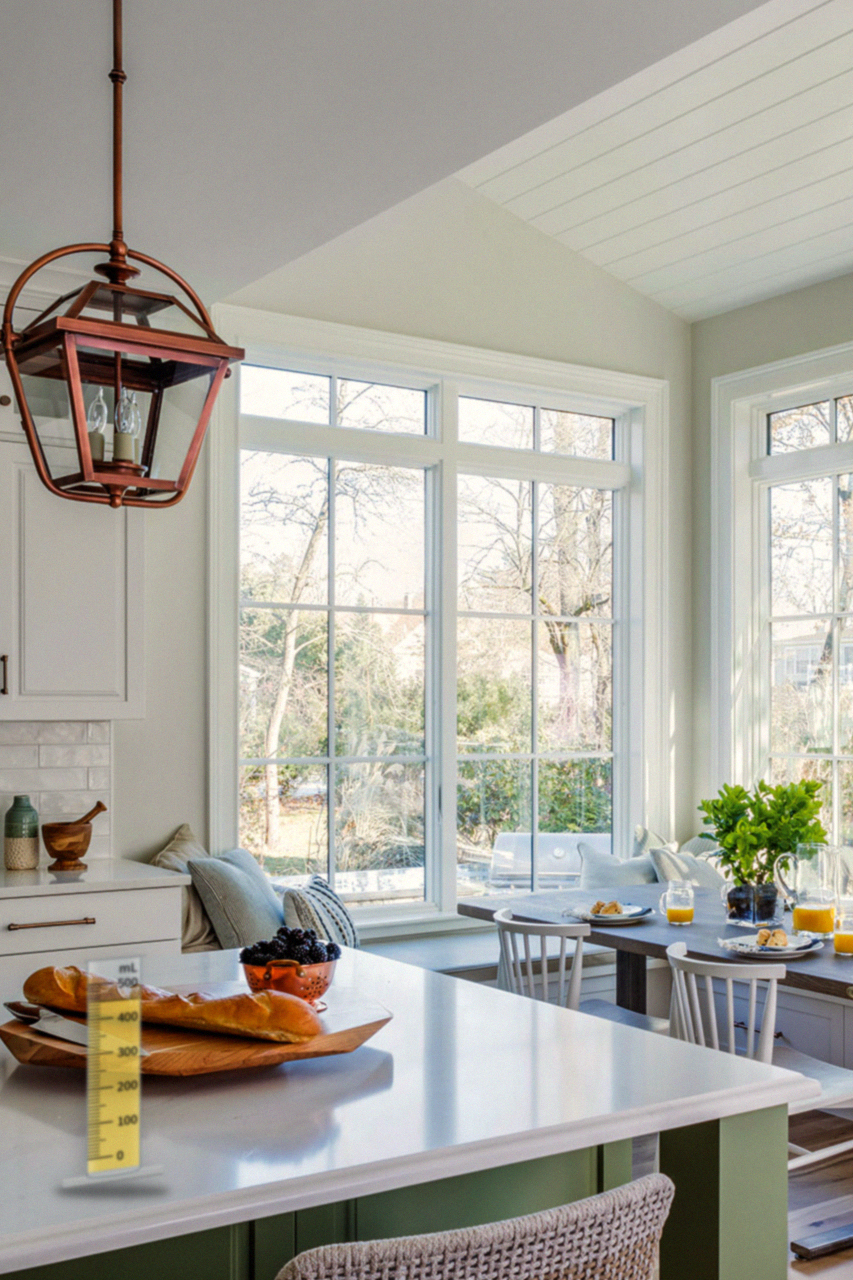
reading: {"value": 450, "unit": "mL"}
